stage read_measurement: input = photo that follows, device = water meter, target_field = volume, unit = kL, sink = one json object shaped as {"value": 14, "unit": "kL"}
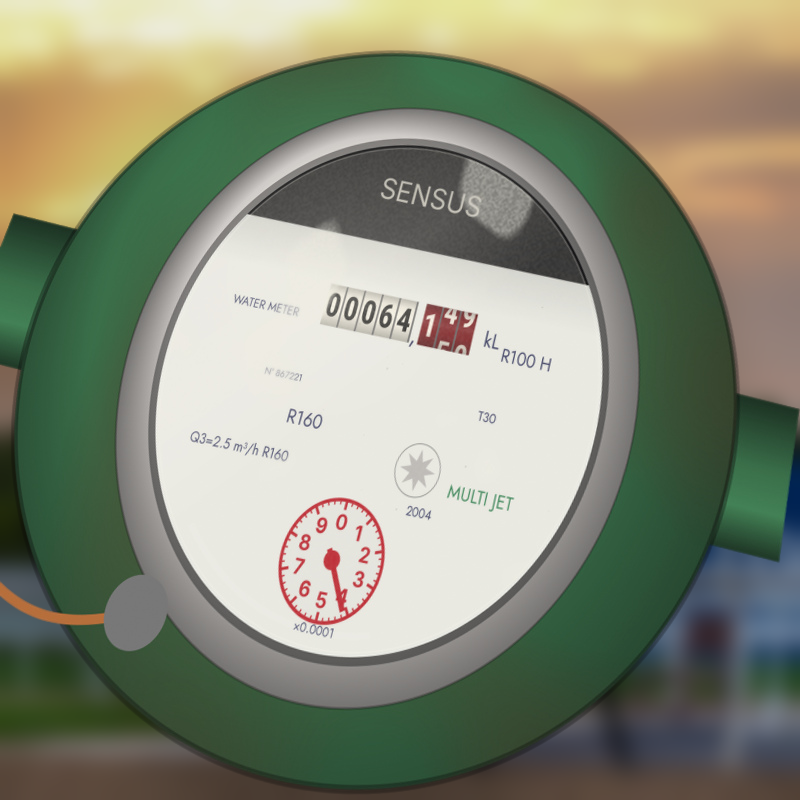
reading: {"value": 64.1494, "unit": "kL"}
